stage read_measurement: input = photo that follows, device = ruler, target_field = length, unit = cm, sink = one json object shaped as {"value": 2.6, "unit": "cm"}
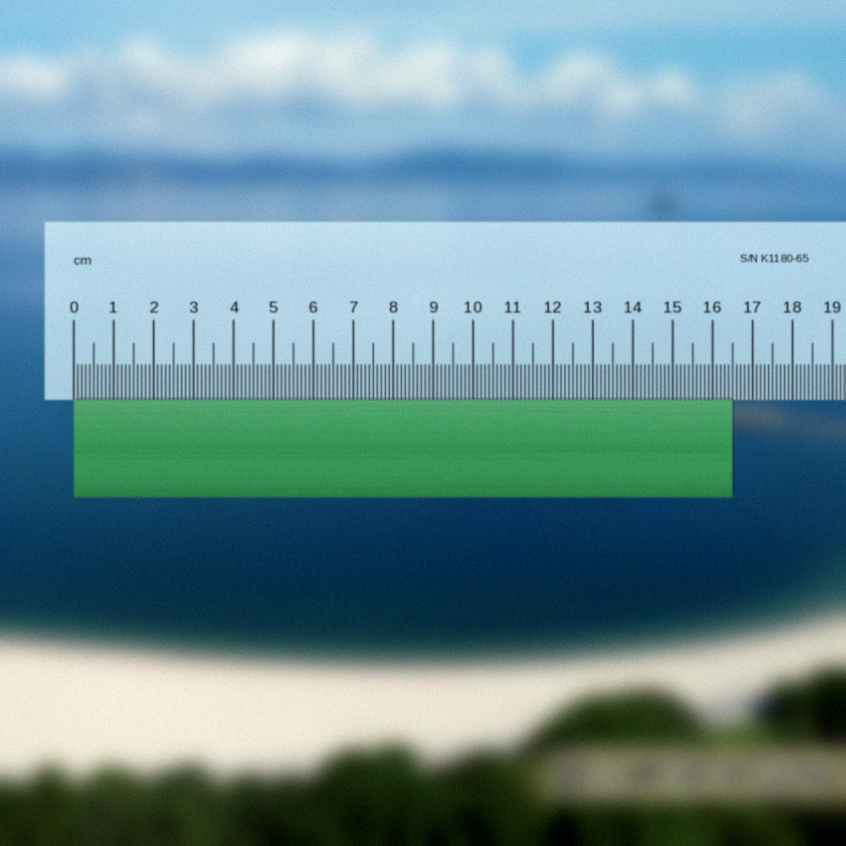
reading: {"value": 16.5, "unit": "cm"}
